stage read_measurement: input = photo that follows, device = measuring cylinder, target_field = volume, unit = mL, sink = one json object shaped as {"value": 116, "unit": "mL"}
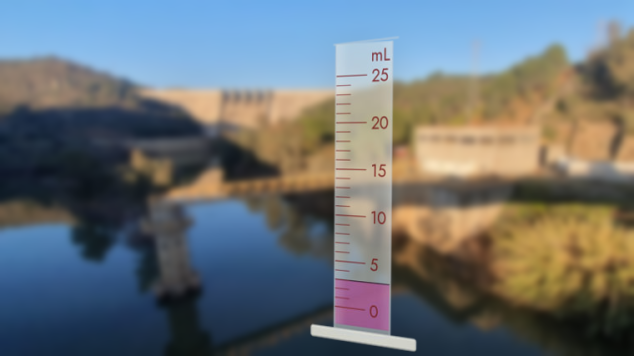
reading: {"value": 3, "unit": "mL"}
